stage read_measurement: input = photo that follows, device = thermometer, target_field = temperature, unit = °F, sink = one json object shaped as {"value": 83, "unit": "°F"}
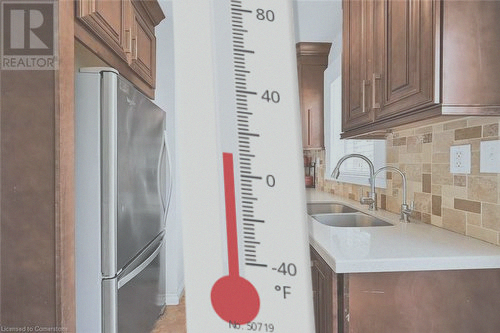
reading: {"value": 10, "unit": "°F"}
